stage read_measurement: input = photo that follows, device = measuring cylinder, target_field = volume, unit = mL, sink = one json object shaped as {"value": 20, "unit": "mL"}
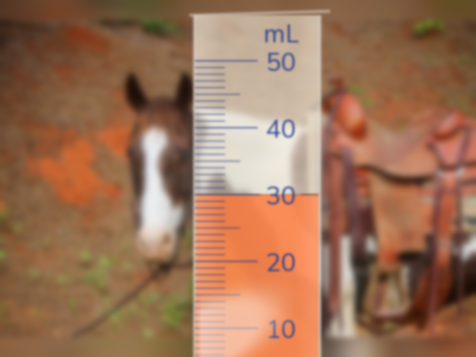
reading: {"value": 30, "unit": "mL"}
